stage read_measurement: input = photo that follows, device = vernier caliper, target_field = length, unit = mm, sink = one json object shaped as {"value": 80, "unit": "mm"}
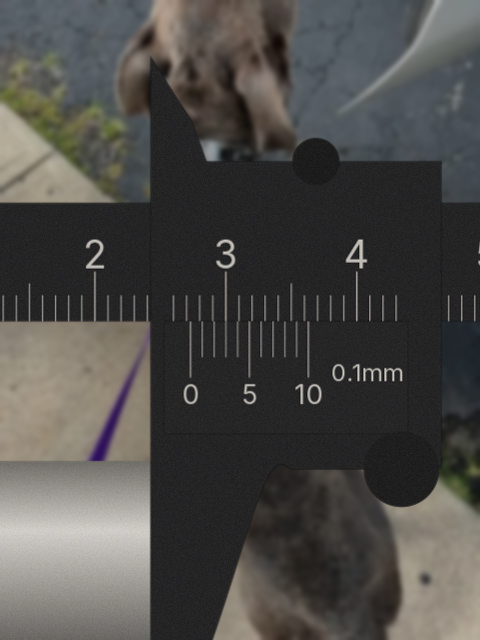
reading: {"value": 27.3, "unit": "mm"}
